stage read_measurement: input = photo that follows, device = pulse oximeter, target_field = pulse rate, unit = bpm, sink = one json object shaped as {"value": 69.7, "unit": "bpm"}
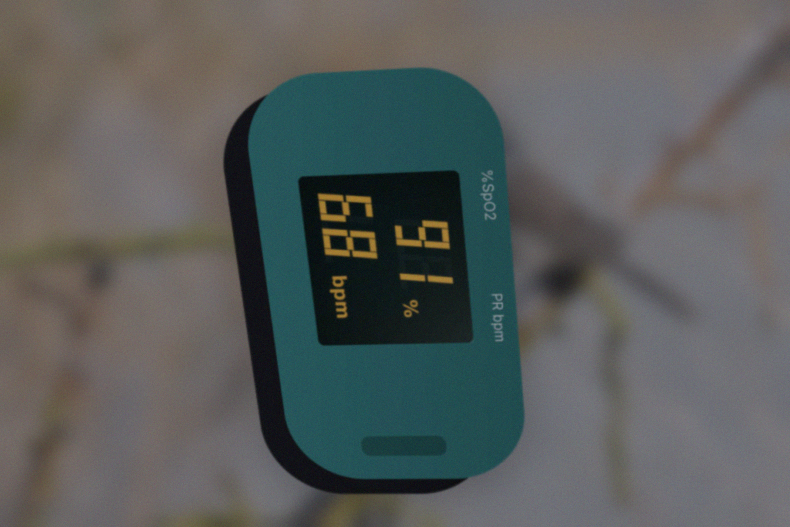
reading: {"value": 68, "unit": "bpm"}
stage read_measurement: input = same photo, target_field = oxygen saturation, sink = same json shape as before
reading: {"value": 91, "unit": "%"}
